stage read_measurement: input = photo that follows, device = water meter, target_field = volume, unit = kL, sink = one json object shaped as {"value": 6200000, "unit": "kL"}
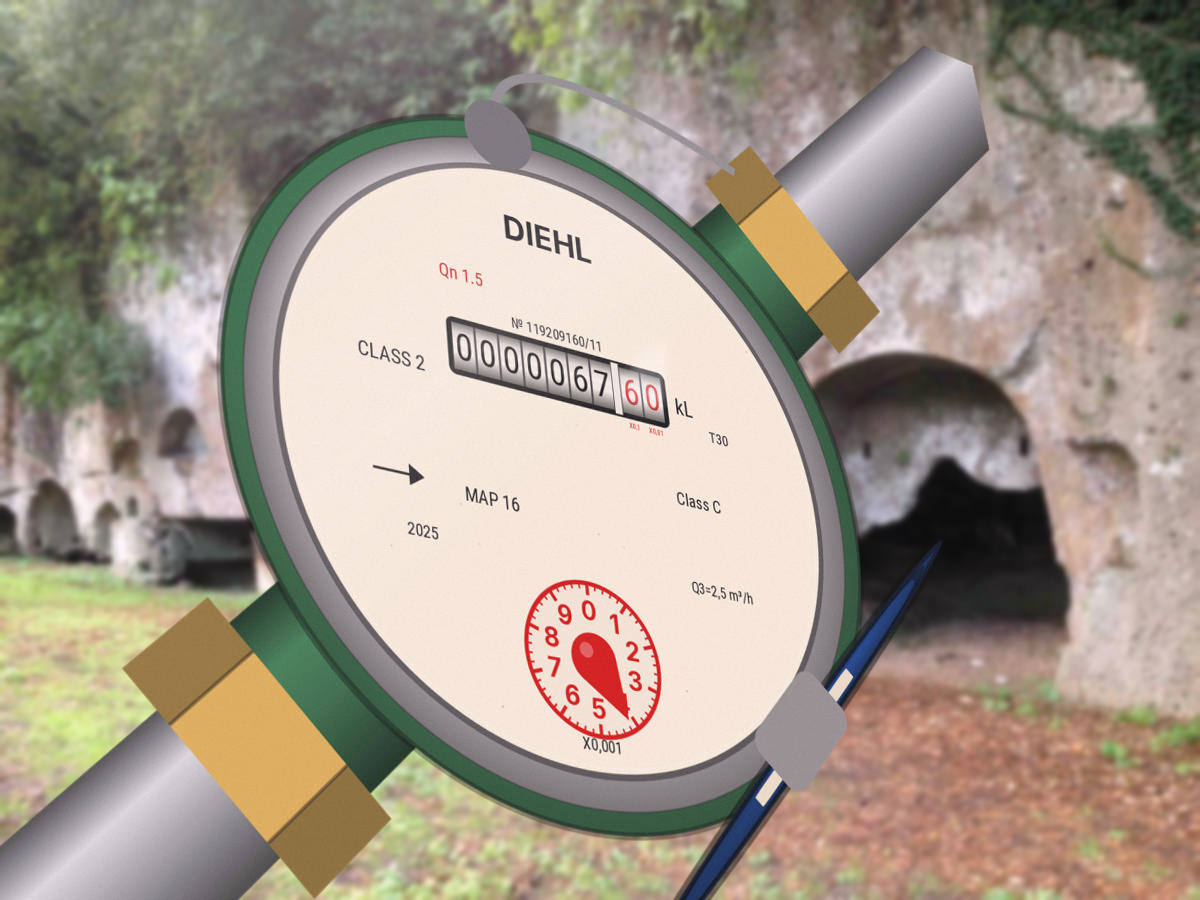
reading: {"value": 67.604, "unit": "kL"}
